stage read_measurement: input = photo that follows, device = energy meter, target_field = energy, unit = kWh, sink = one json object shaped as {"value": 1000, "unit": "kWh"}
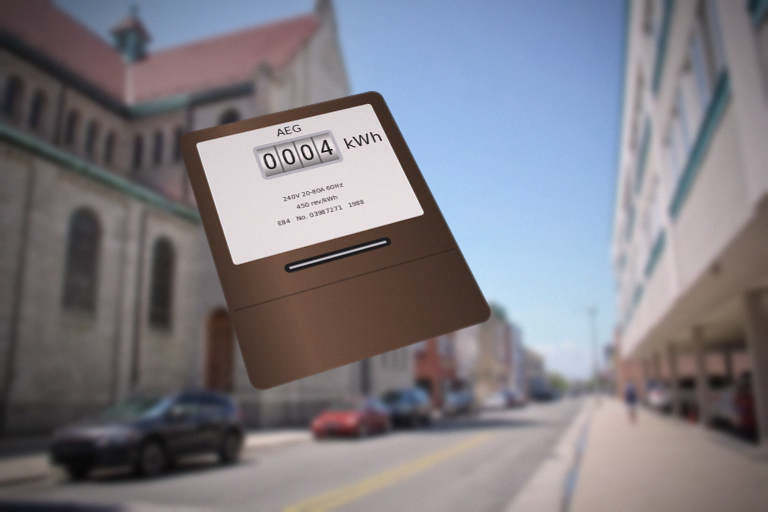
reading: {"value": 4, "unit": "kWh"}
